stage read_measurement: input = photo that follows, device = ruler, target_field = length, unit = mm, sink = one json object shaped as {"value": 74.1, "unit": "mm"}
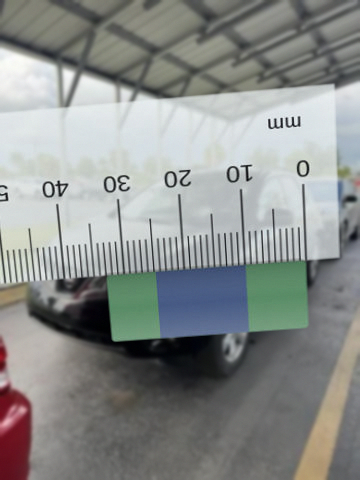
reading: {"value": 33, "unit": "mm"}
